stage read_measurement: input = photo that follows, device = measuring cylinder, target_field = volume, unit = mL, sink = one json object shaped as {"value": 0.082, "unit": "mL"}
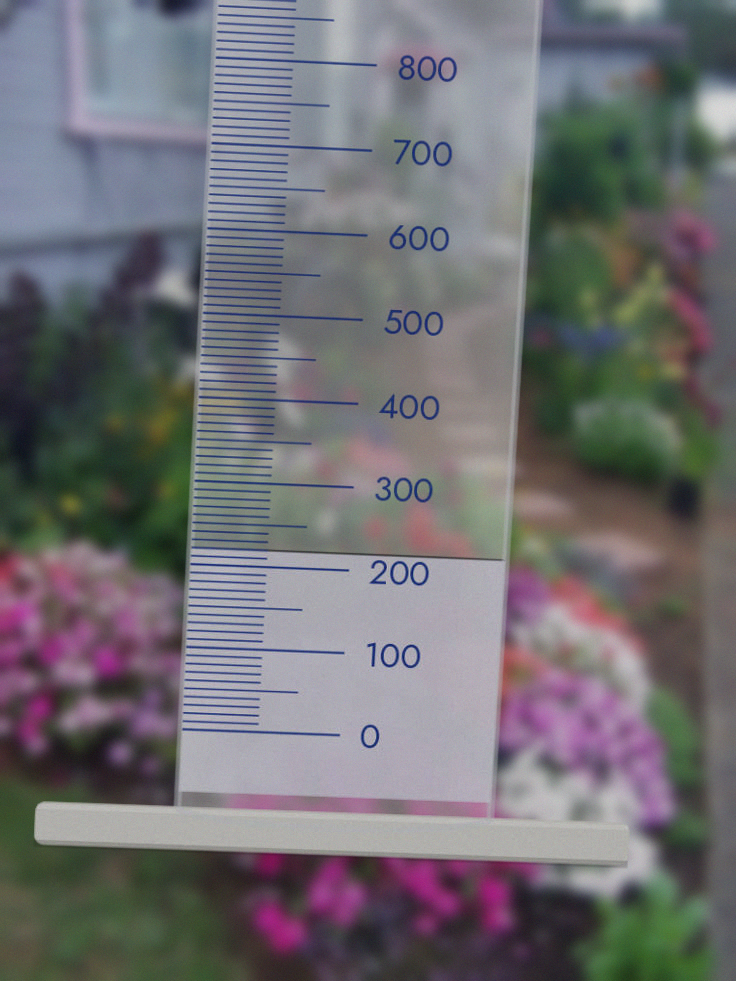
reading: {"value": 220, "unit": "mL"}
